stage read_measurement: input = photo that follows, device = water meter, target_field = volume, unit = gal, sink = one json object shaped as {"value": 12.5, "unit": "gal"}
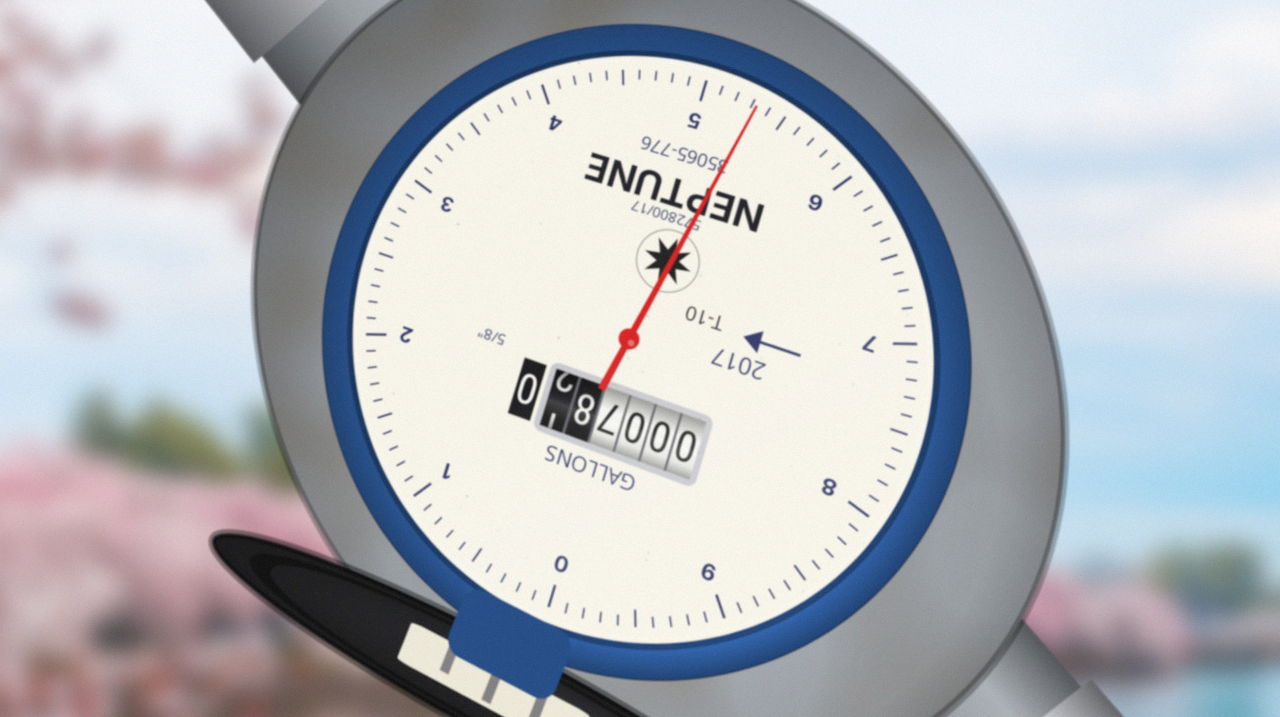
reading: {"value": 7815.3, "unit": "gal"}
